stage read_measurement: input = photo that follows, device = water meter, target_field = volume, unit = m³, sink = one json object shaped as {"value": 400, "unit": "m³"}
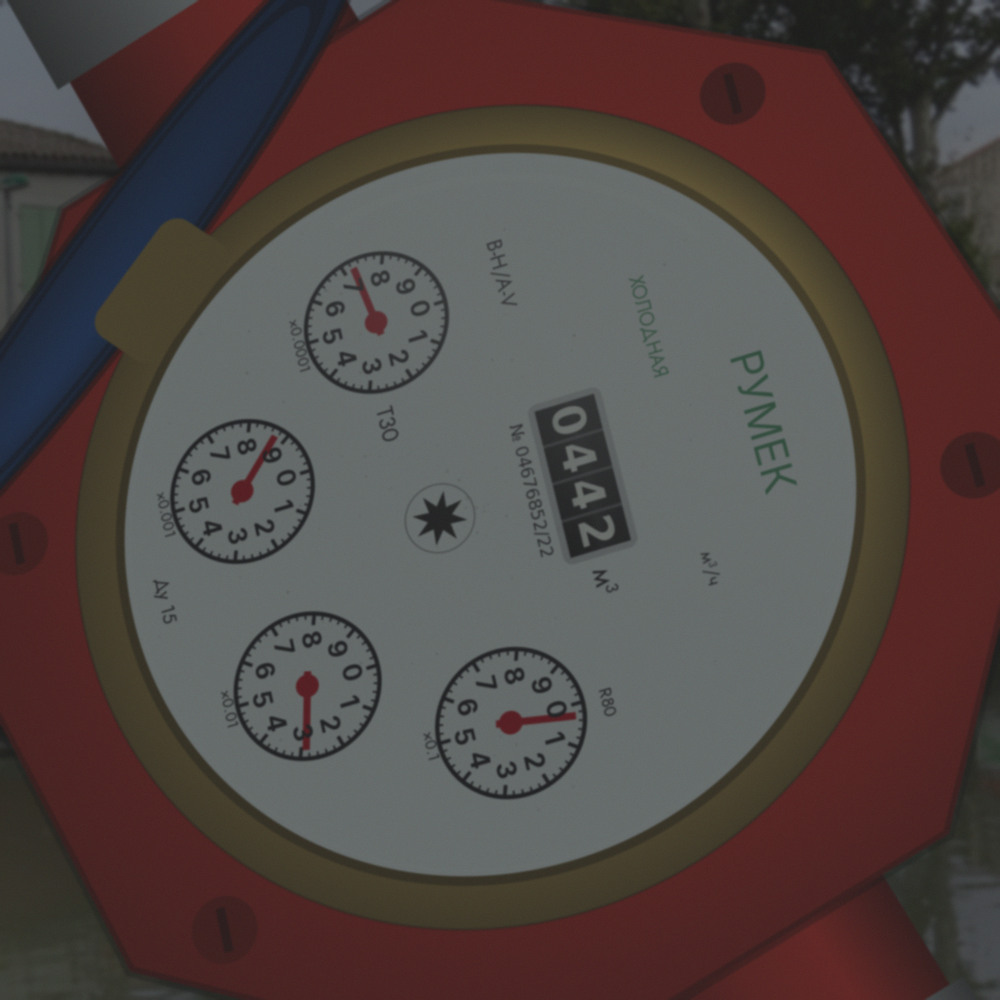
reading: {"value": 442.0287, "unit": "m³"}
